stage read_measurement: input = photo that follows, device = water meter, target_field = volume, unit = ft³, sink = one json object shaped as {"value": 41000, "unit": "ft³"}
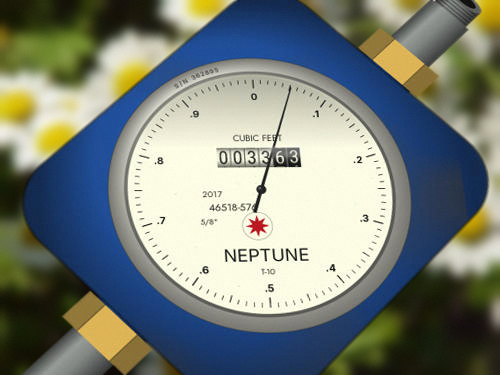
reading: {"value": 3363.05, "unit": "ft³"}
